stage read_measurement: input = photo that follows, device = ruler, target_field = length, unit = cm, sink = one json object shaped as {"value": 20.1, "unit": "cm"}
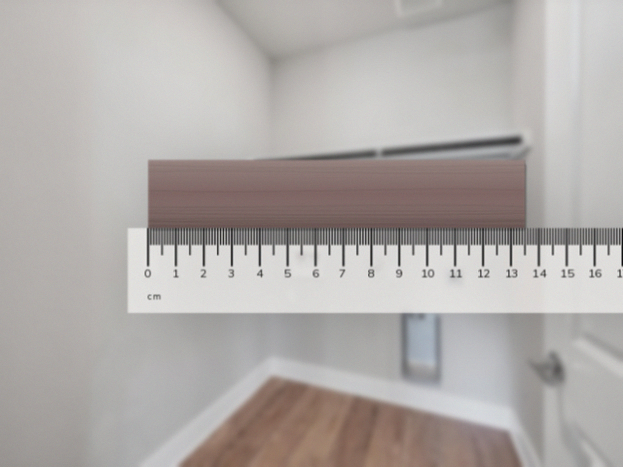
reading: {"value": 13.5, "unit": "cm"}
